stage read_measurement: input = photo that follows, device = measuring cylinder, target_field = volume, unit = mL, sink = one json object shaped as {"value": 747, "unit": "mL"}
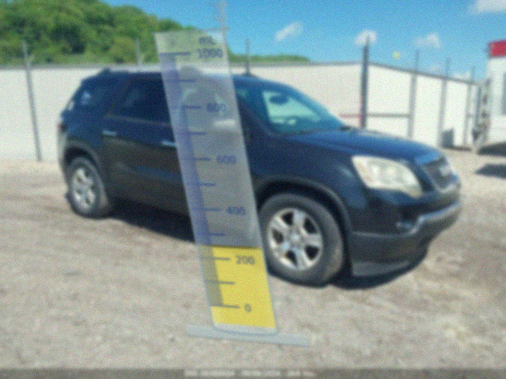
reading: {"value": 250, "unit": "mL"}
